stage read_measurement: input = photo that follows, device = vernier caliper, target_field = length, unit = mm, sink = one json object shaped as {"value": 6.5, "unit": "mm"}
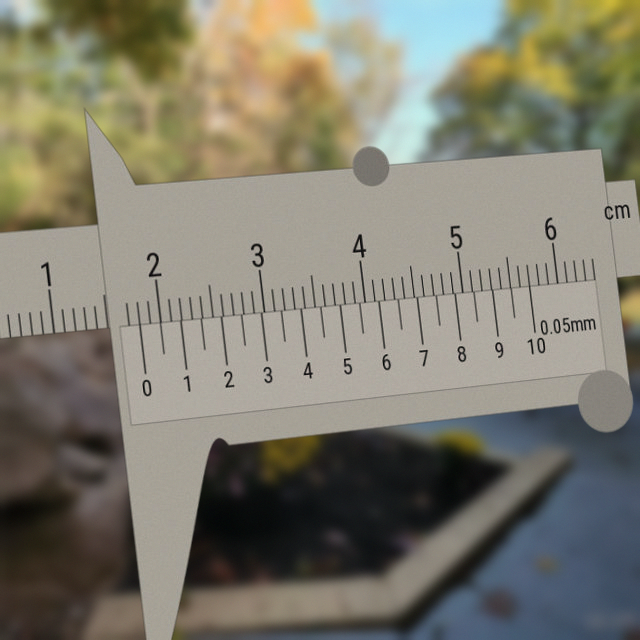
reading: {"value": 18.0, "unit": "mm"}
